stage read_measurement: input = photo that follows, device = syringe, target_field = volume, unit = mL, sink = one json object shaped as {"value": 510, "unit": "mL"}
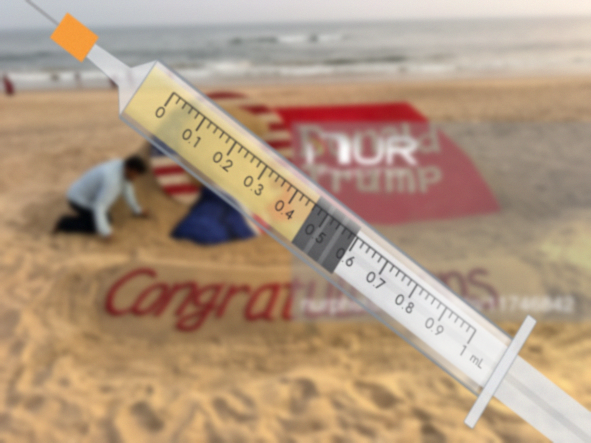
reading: {"value": 0.46, "unit": "mL"}
